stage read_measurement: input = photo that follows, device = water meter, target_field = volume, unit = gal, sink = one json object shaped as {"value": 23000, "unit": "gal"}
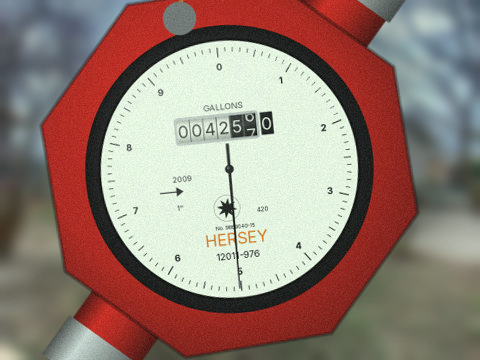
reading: {"value": 42565.0, "unit": "gal"}
